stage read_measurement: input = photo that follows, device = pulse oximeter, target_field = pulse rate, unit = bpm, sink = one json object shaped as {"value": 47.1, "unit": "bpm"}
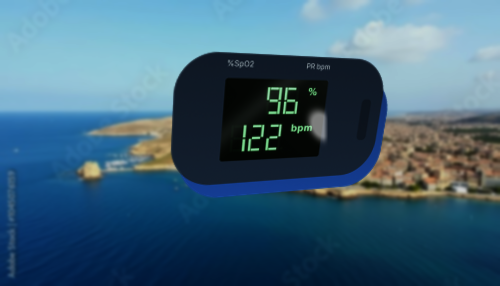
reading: {"value": 122, "unit": "bpm"}
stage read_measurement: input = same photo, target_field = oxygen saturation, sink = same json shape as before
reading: {"value": 96, "unit": "%"}
